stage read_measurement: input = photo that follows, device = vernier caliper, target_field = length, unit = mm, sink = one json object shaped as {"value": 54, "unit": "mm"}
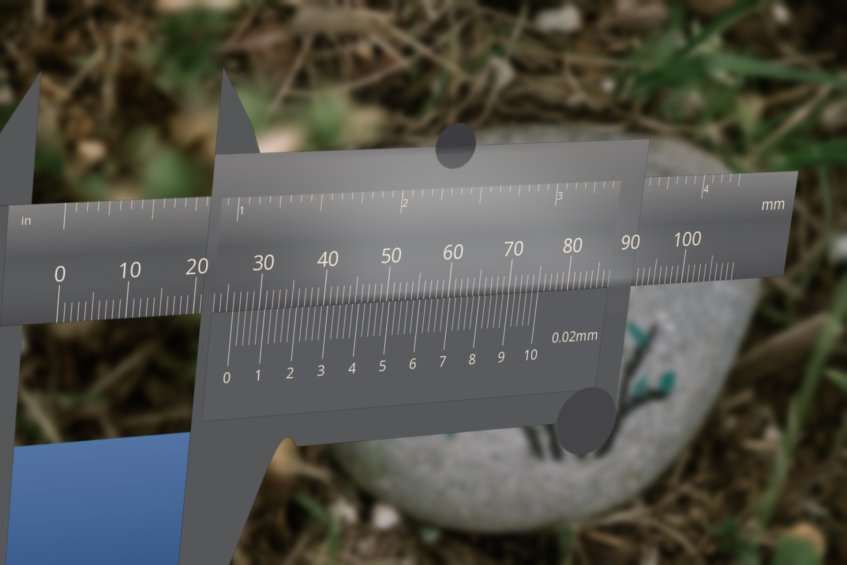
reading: {"value": 26.0, "unit": "mm"}
